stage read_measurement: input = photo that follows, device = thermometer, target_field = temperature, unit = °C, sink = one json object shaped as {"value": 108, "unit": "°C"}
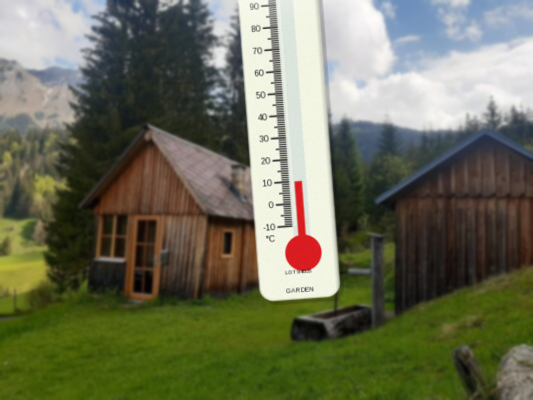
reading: {"value": 10, "unit": "°C"}
